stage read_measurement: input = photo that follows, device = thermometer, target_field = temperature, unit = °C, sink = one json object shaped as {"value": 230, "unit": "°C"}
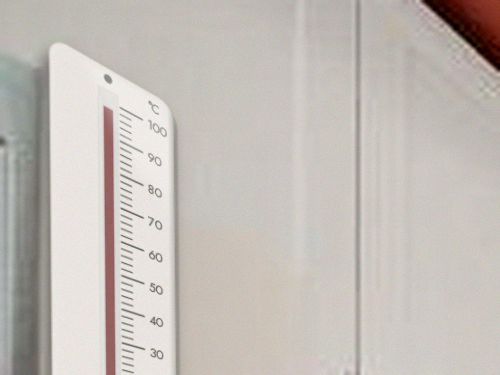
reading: {"value": 98, "unit": "°C"}
